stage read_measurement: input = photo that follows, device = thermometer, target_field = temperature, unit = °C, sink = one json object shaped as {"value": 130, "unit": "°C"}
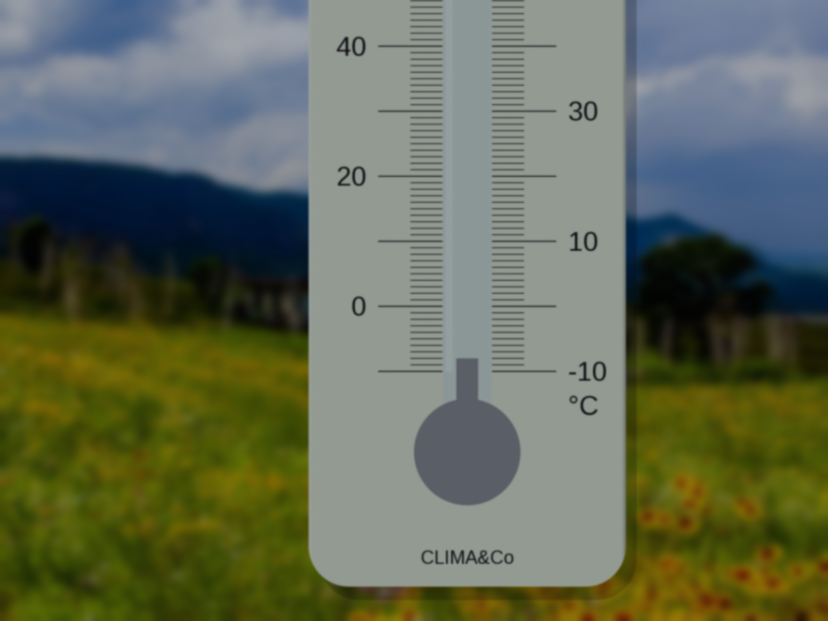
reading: {"value": -8, "unit": "°C"}
